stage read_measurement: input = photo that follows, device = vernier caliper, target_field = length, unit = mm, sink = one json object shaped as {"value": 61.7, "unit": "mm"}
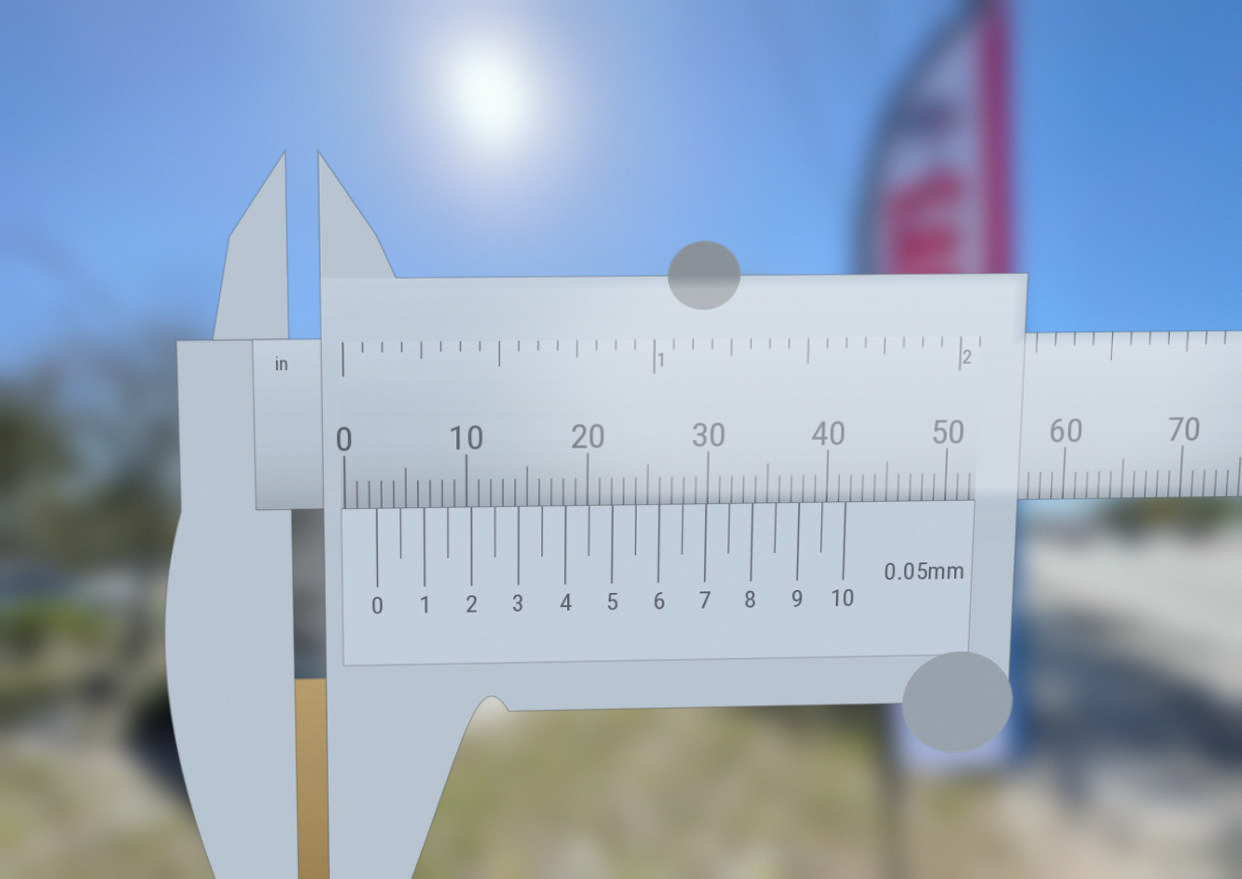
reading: {"value": 2.6, "unit": "mm"}
